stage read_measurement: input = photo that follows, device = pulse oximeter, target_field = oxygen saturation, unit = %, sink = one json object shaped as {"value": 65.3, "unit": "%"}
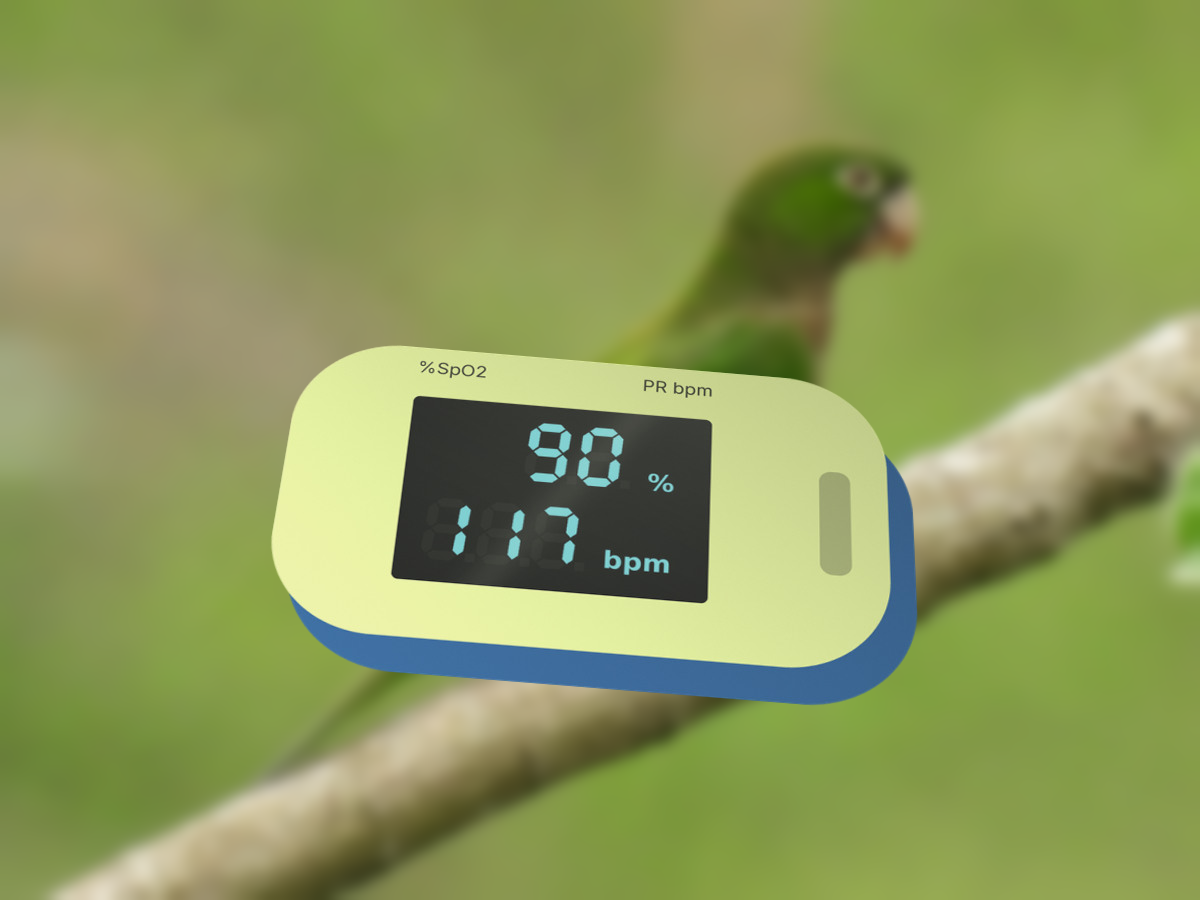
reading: {"value": 90, "unit": "%"}
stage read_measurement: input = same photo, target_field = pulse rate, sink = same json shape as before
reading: {"value": 117, "unit": "bpm"}
